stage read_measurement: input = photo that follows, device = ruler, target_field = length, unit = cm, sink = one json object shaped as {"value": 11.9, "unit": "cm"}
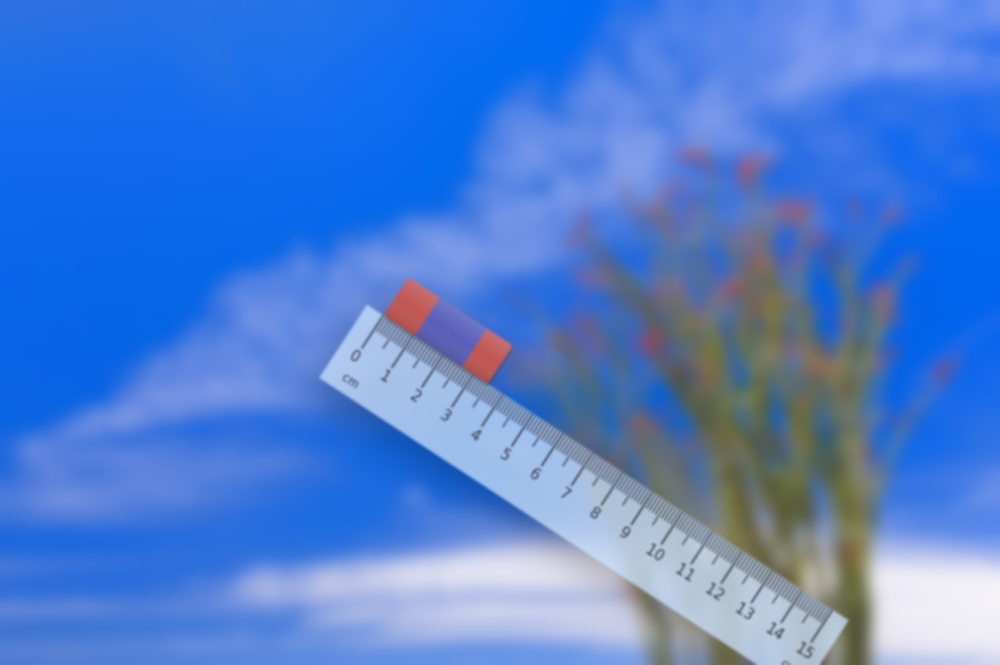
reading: {"value": 3.5, "unit": "cm"}
